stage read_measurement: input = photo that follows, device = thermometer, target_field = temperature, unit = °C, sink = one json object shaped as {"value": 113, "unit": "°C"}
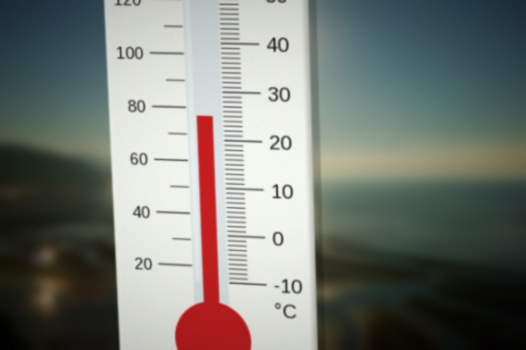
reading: {"value": 25, "unit": "°C"}
